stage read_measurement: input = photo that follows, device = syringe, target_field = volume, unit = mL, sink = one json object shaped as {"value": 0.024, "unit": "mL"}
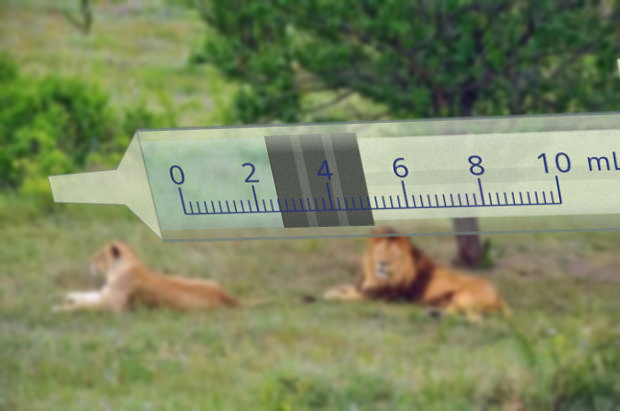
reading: {"value": 2.6, "unit": "mL"}
